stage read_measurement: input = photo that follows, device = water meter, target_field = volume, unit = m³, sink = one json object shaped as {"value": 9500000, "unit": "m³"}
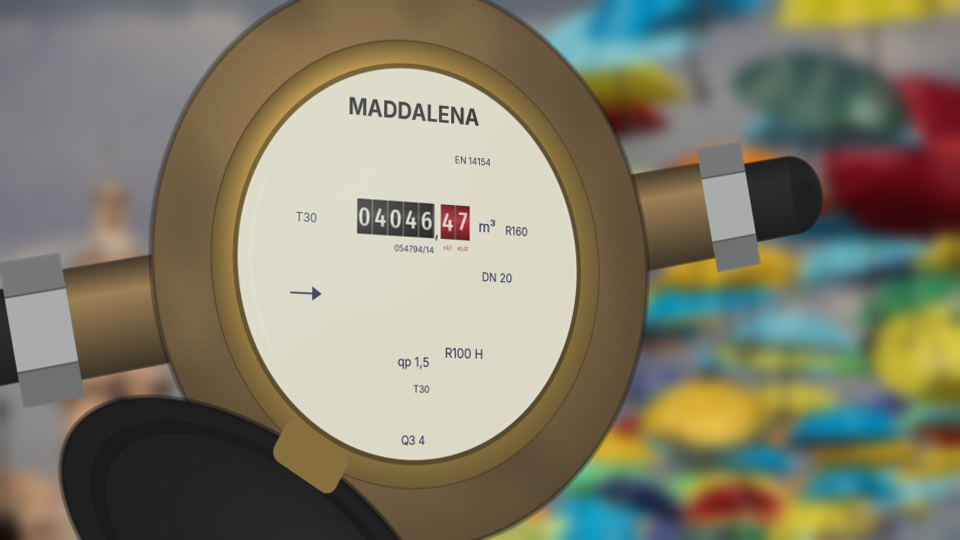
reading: {"value": 4046.47, "unit": "m³"}
